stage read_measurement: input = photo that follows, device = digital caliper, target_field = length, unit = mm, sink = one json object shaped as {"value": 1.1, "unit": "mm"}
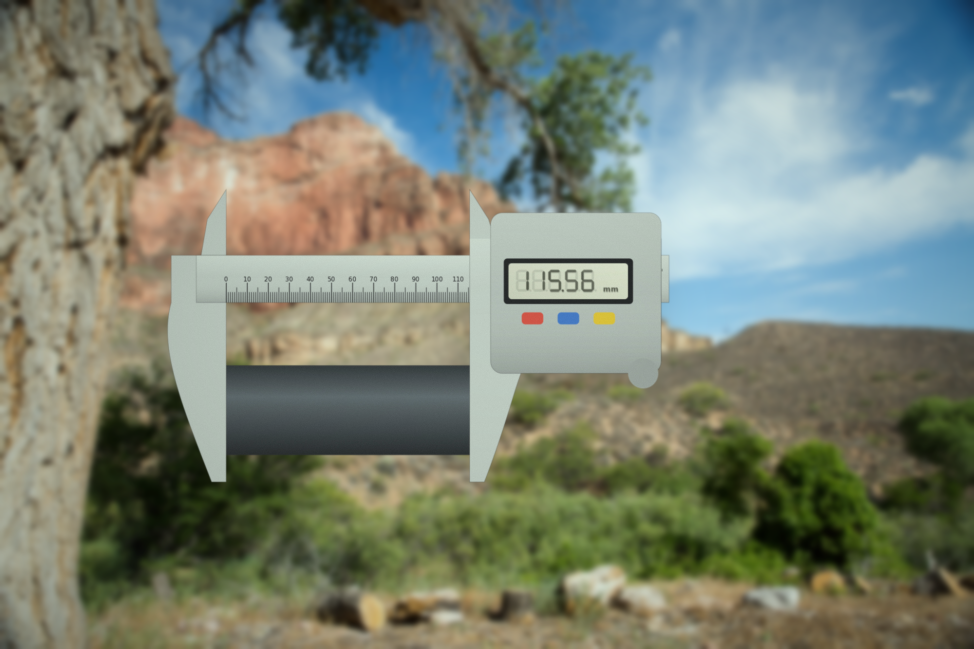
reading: {"value": 115.56, "unit": "mm"}
